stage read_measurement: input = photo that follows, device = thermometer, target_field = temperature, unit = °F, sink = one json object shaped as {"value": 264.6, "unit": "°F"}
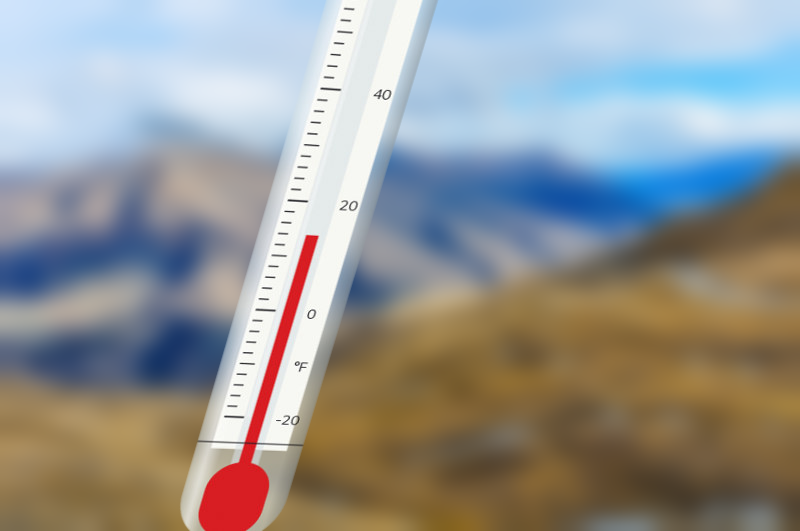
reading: {"value": 14, "unit": "°F"}
